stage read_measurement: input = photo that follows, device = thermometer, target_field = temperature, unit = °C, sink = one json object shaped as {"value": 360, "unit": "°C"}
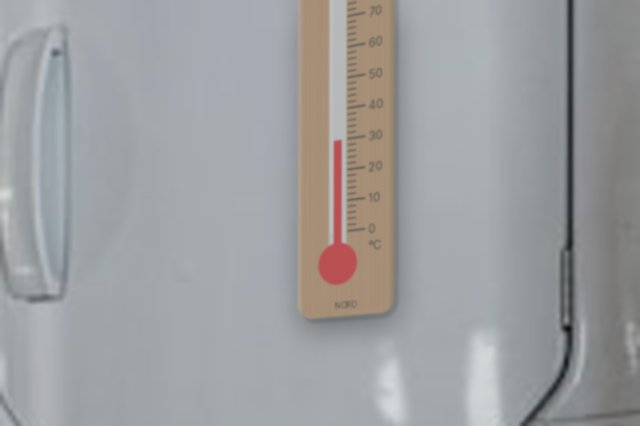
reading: {"value": 30, "unit": "°C"}
